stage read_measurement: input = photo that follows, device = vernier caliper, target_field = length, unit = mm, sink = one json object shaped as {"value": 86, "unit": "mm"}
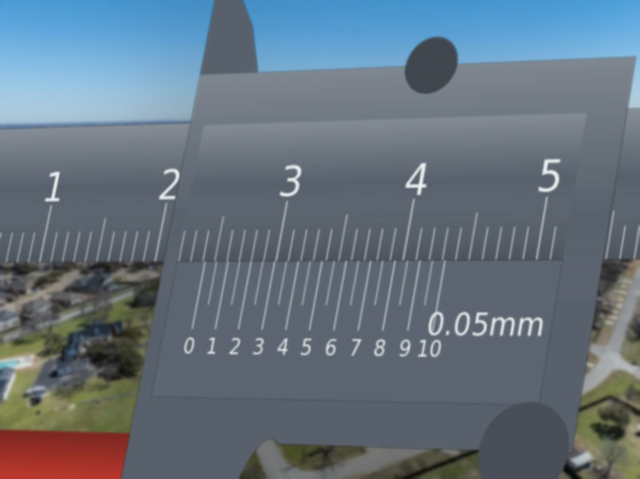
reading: {"value": 24.2, "unit": "mm"}
